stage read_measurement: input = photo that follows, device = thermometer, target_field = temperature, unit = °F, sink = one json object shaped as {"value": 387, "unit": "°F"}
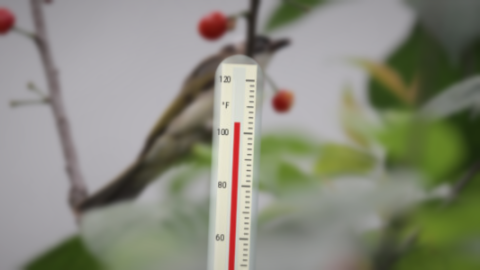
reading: {"value": 104, "unit": "°F"}
